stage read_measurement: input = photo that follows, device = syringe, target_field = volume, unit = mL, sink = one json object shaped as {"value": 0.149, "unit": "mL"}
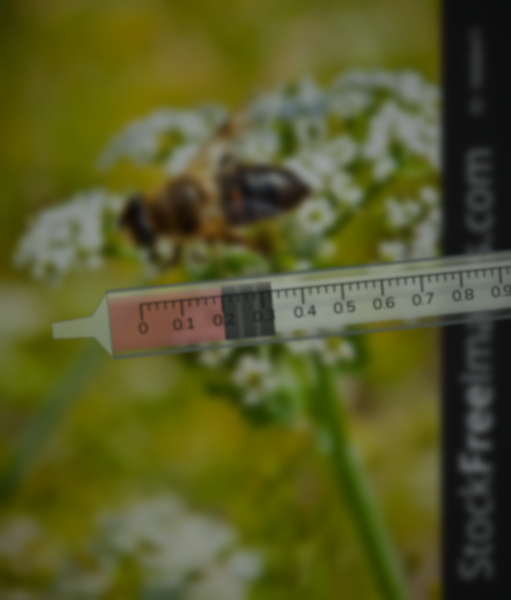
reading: {"value": 0.2, "unit": "mL"}
